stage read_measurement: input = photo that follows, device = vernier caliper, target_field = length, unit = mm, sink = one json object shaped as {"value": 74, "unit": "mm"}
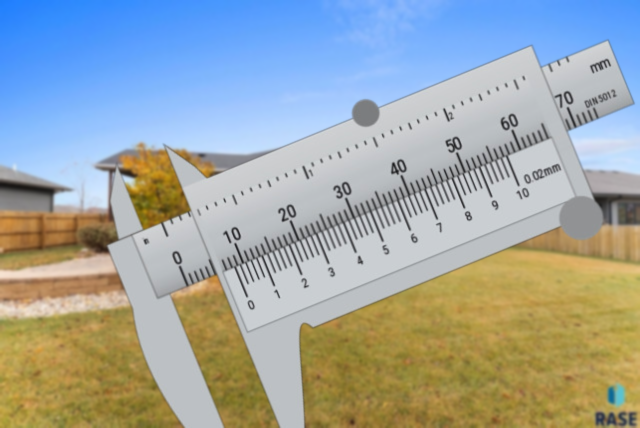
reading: {"value": 8.5, "unit": "mm"}
